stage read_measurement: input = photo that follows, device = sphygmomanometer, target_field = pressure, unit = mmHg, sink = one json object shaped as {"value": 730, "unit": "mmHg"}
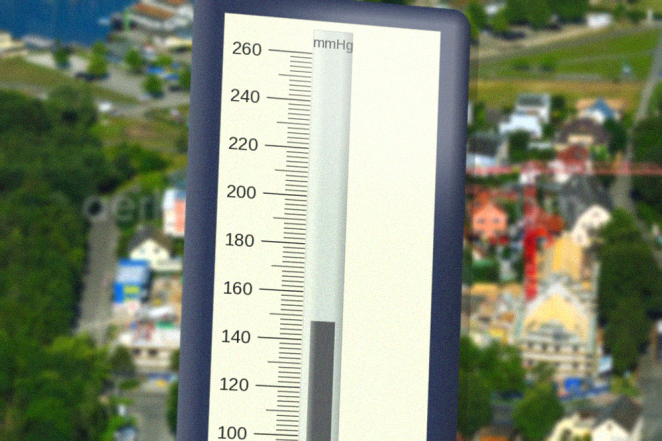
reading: {"value": 148, "unit": "mmHg"}
